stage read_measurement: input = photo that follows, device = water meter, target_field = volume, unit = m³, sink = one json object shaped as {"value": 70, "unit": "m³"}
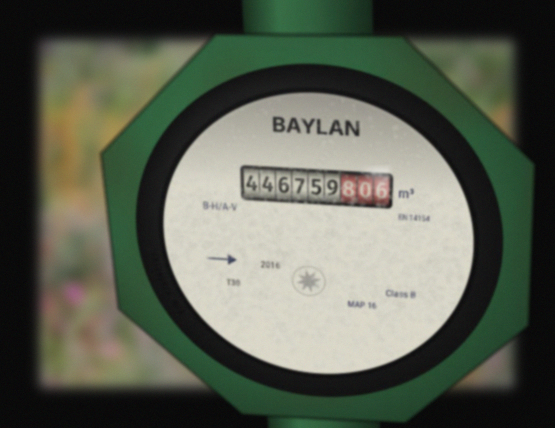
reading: {"value": 446759.806, "unit": "m³"}
